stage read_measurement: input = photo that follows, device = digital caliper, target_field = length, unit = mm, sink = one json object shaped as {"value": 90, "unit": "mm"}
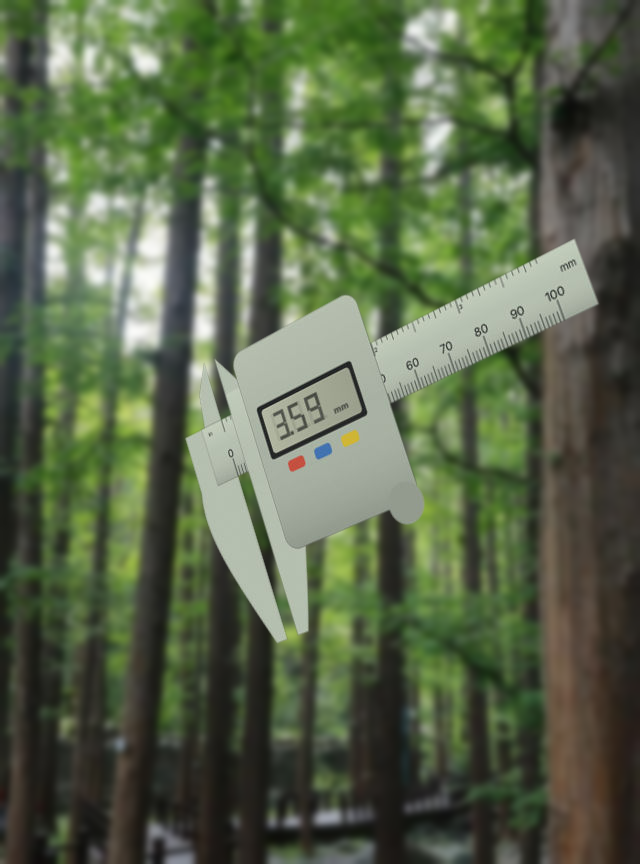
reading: {"value": 3.59, "unit": "mm"}
